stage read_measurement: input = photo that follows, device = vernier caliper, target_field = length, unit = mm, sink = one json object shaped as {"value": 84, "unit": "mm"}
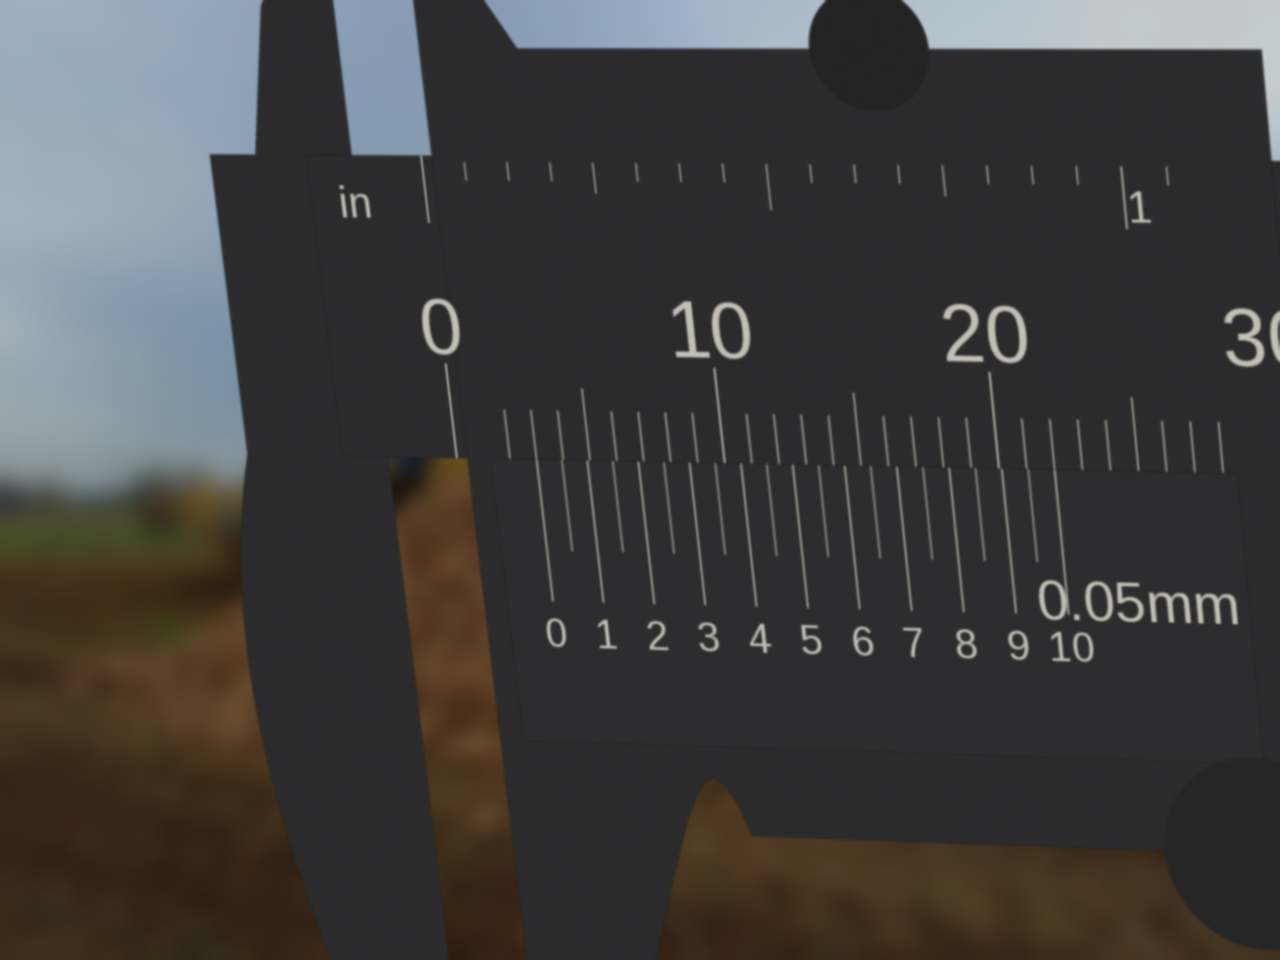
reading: {"value": 3.0, "unit": "mm"}
